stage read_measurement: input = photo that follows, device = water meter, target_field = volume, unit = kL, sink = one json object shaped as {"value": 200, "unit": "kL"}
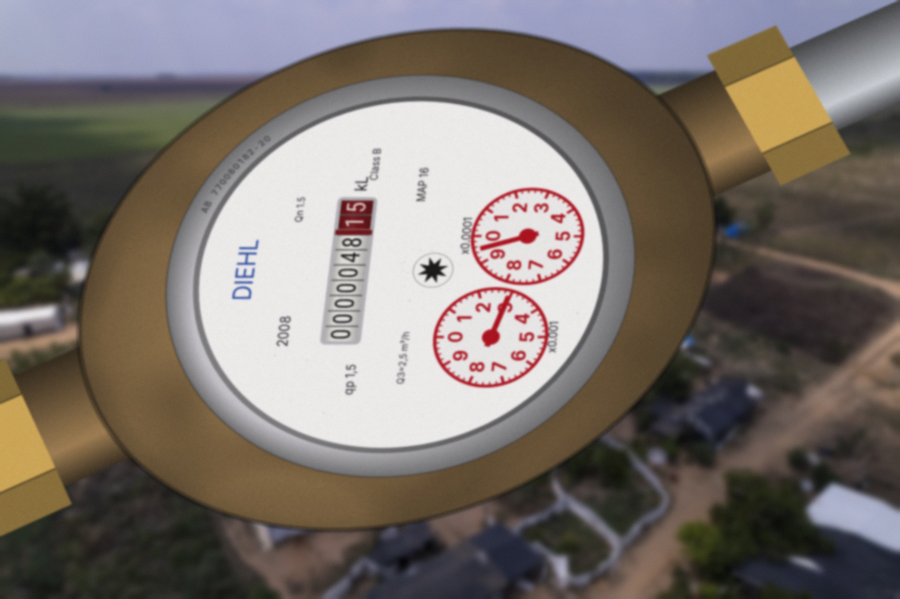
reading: {"value": 48.1529, "unit": "kL"}
